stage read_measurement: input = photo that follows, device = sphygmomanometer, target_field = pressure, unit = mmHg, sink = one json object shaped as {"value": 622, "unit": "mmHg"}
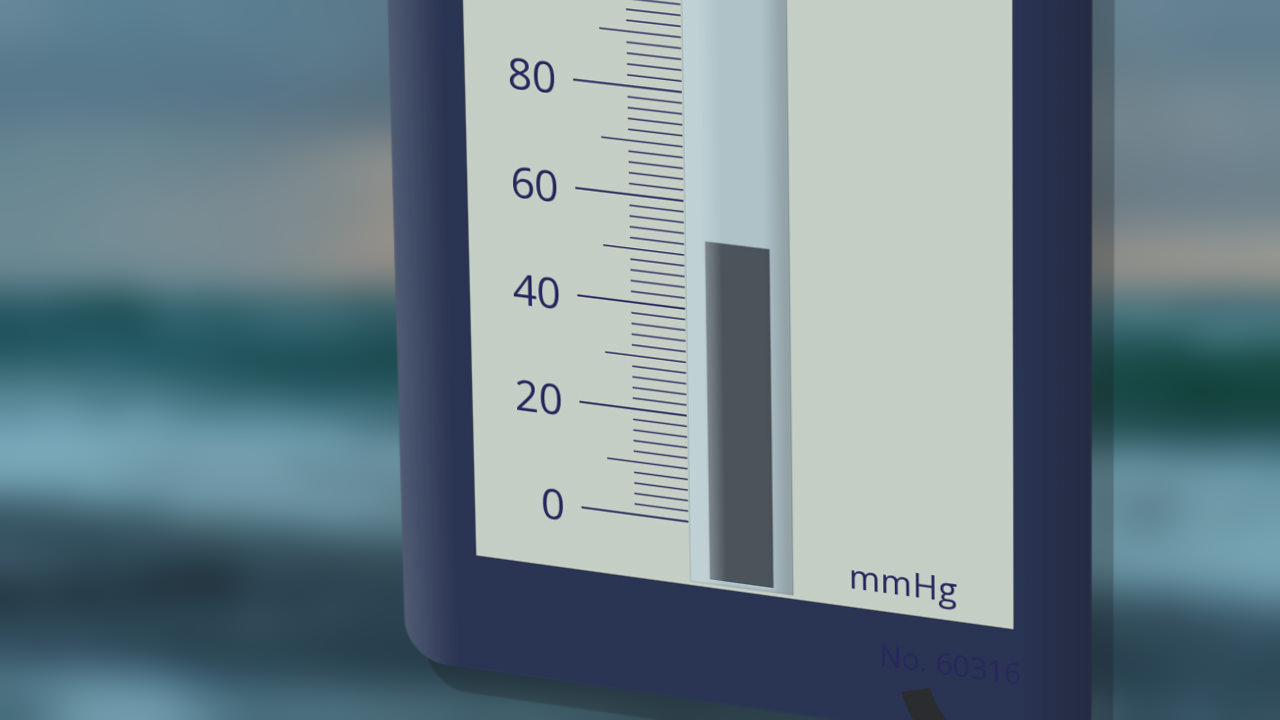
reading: {"value": 53, "unit": "mmHg"}
